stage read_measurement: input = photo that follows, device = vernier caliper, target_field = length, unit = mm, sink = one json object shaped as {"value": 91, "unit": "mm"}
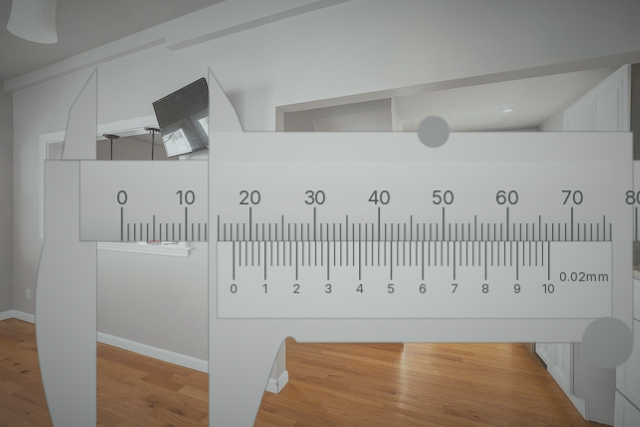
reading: {"value": 17.4, "unit": "mm"}
